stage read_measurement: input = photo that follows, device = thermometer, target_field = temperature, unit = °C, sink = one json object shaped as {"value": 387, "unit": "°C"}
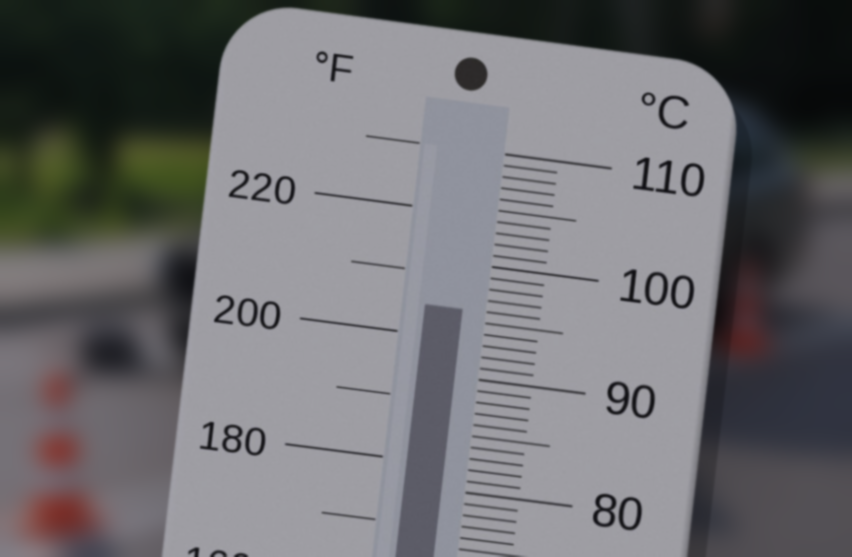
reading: {"value": 96, "unit": "°C"}
